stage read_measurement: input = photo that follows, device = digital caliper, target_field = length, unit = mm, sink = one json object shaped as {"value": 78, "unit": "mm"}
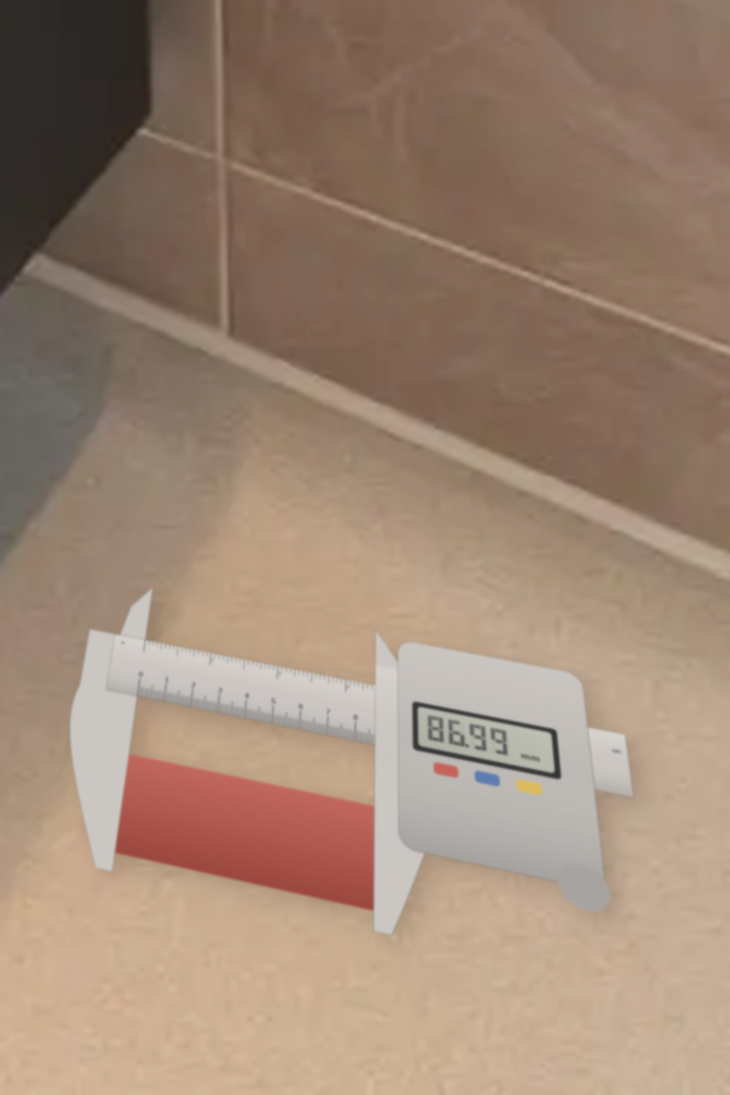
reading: {"value": 86.99, "unit": "mm"}
